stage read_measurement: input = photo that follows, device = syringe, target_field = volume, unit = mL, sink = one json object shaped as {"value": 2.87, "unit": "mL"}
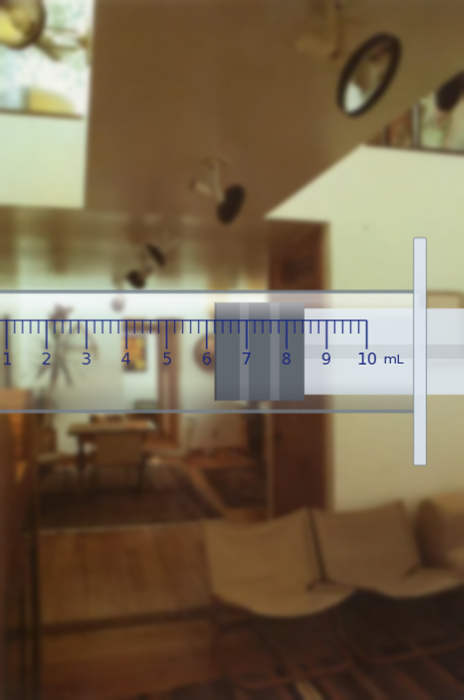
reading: {"value": 6.2, "unit": "mL"}
